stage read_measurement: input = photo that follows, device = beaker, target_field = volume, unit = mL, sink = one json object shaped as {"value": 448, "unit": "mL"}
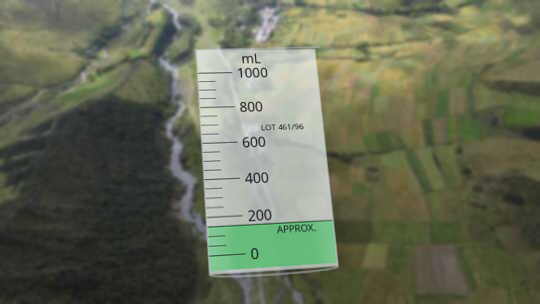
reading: {"value": 150, "unit": "mL"}
